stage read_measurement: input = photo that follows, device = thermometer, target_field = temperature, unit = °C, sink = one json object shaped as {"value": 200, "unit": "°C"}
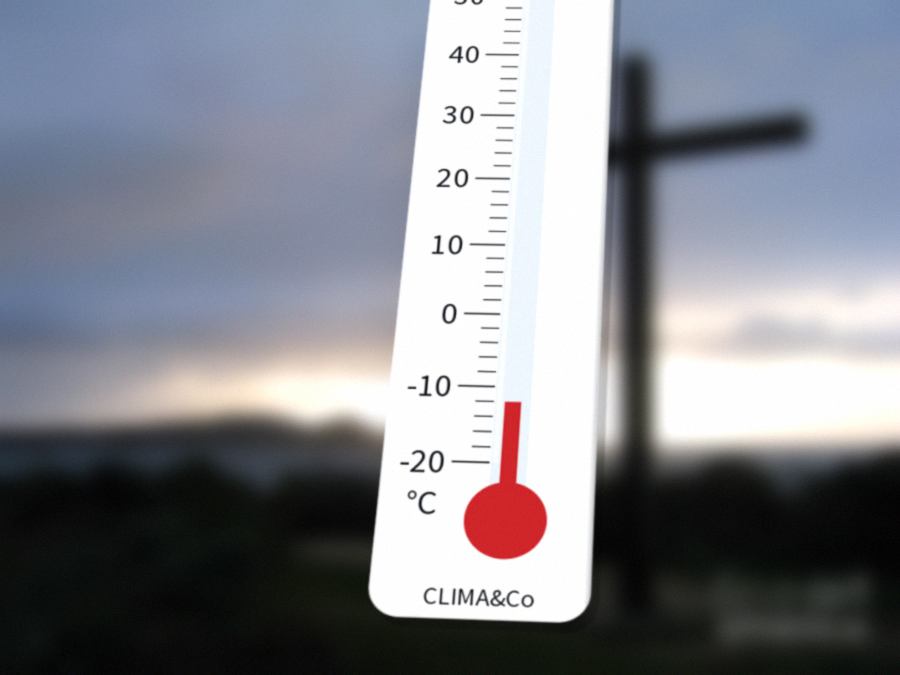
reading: {"value": -12, "unit": "°C"}
